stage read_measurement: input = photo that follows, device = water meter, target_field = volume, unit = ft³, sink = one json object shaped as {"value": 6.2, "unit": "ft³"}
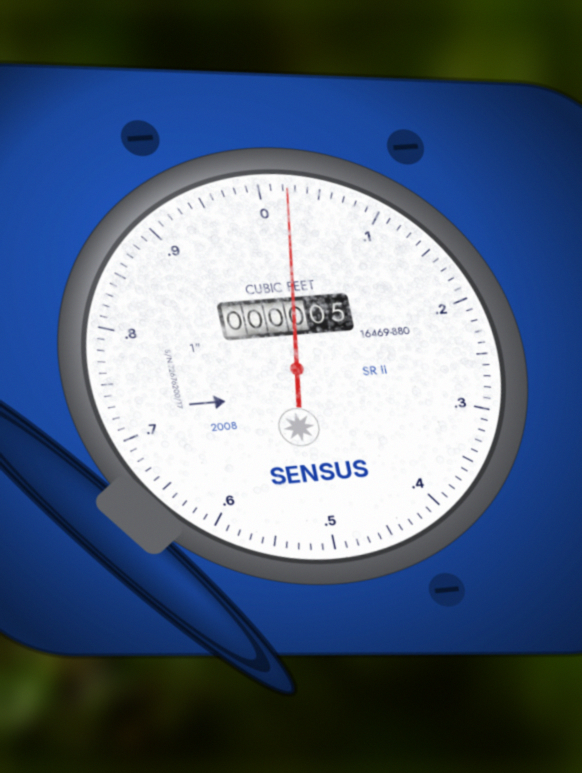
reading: {"value": 5.02, "unit": "ft³"}
